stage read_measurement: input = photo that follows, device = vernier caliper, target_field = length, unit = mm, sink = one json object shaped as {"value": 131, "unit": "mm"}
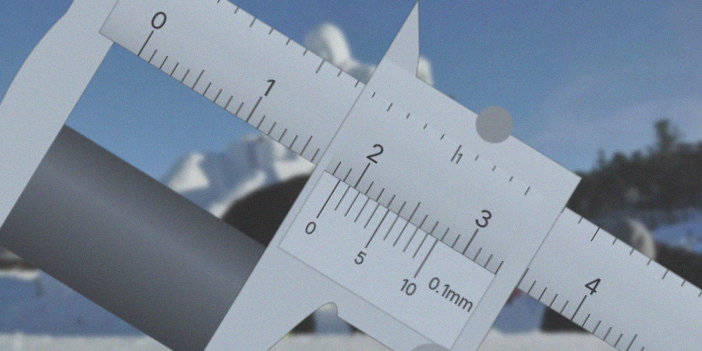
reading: {"value": 18.7, "unit": "mm"}
